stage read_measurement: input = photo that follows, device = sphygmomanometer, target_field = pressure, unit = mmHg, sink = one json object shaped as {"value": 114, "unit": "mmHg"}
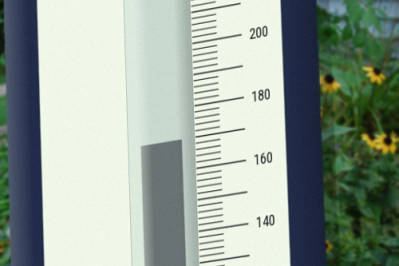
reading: {"value": 170, "unit": "mmHg"}
